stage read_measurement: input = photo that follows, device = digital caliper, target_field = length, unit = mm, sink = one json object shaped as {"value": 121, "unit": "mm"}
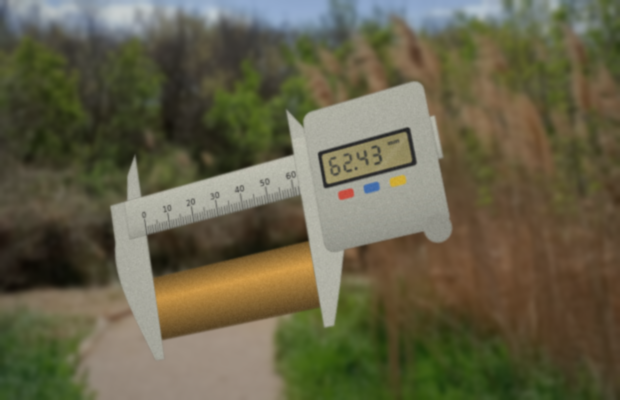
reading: {"value": 62.43, "unit": "mm"}
